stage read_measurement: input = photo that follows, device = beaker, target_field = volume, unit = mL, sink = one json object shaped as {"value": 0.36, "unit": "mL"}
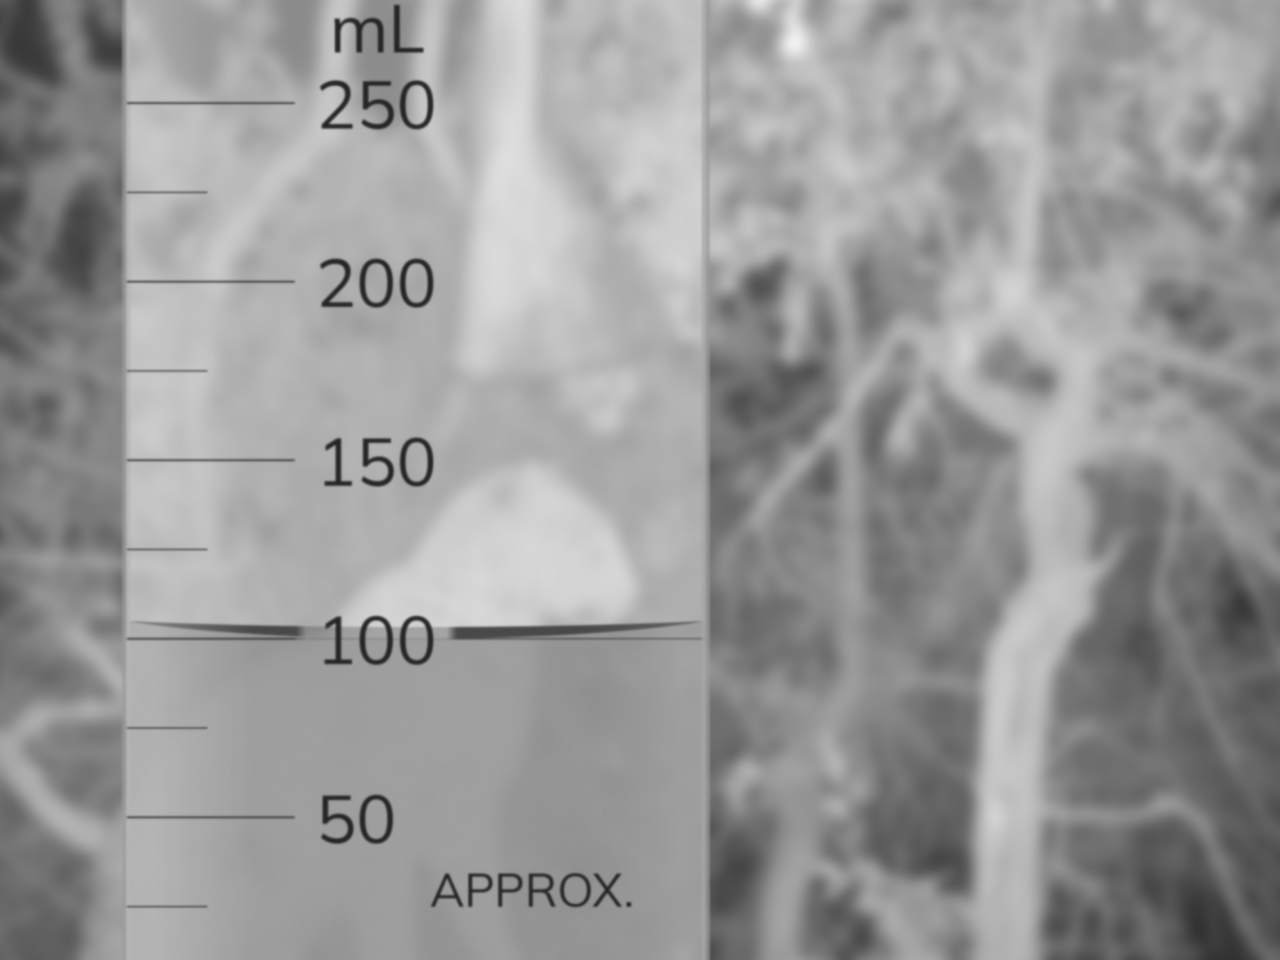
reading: {"value": 100, "unit": "mL"}
